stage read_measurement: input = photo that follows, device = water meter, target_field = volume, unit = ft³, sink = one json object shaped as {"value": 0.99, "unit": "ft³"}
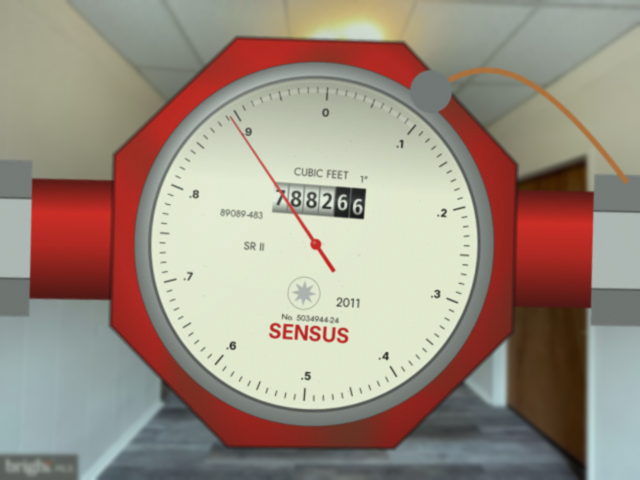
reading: {"value": 788265.89, "unit": "ft³"}
